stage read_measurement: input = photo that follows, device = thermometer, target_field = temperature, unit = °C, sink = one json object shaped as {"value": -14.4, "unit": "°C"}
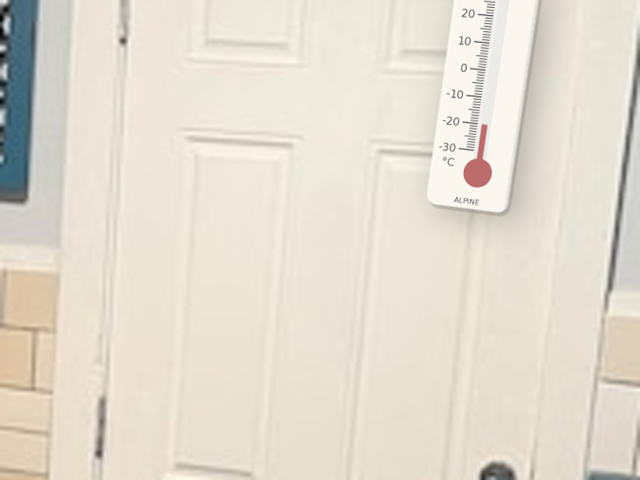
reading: {"value": -20, "unit": "°C"}
